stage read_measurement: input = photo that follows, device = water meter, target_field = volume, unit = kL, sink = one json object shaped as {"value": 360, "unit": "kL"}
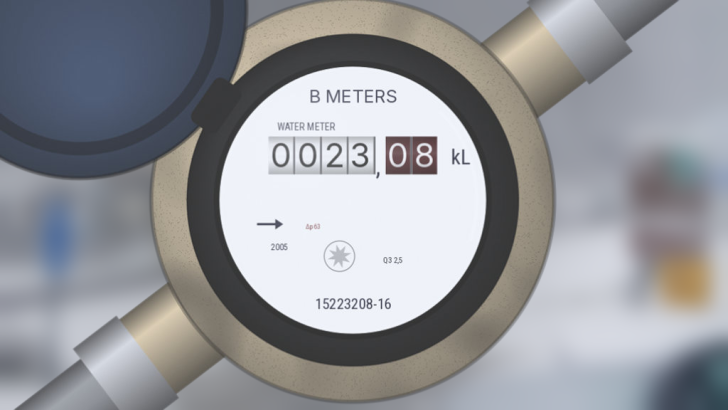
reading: {"value": 23.08, "unit": "kL"}
